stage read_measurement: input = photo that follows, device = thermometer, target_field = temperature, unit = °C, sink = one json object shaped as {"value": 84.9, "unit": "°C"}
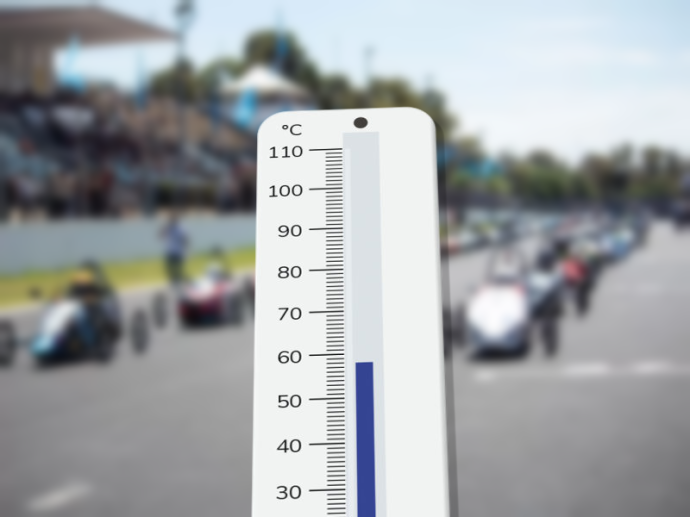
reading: {"value": 58, "unit": "°C"}
